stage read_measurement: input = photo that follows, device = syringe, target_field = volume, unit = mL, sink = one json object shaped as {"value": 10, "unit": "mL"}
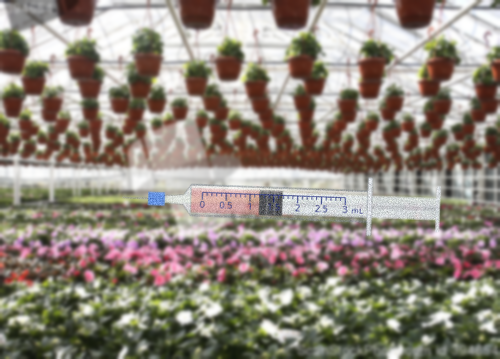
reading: {"value": 1.2, "unit": "mL"}
